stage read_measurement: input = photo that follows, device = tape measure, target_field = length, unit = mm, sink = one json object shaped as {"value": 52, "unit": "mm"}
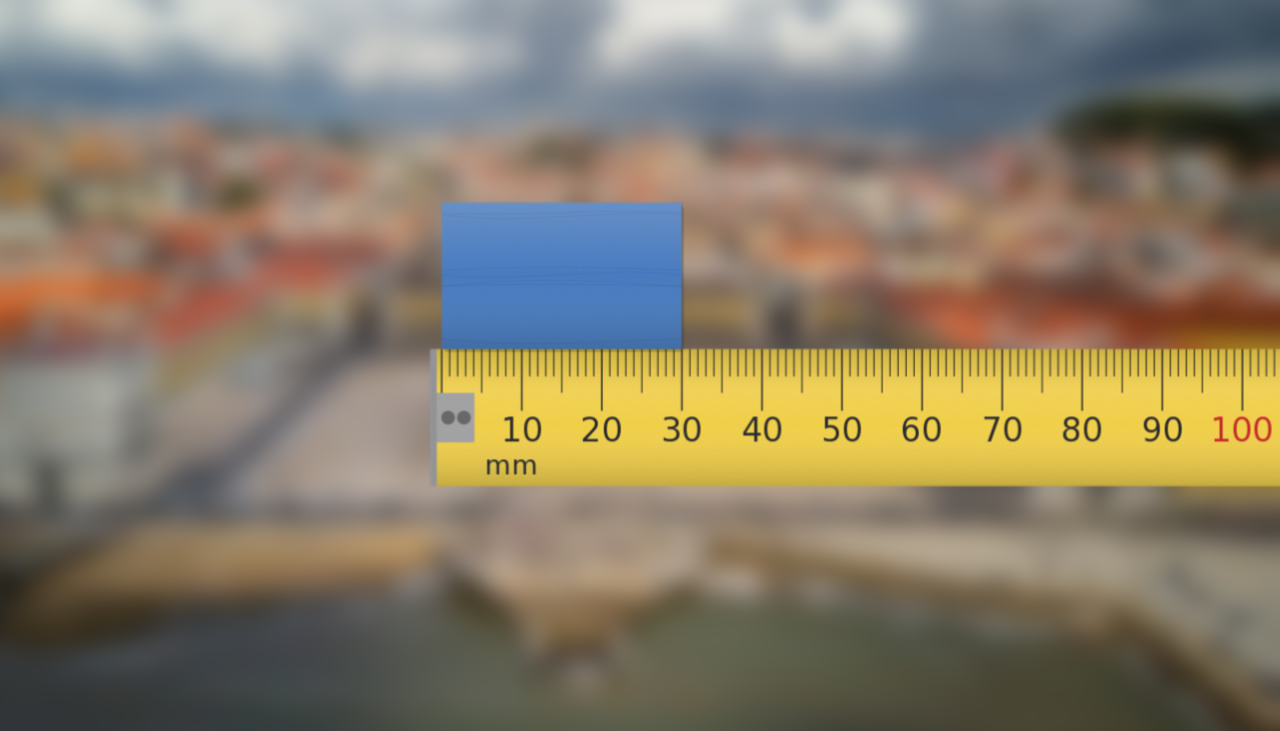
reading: {"value": 30, "unit": "mm"}
